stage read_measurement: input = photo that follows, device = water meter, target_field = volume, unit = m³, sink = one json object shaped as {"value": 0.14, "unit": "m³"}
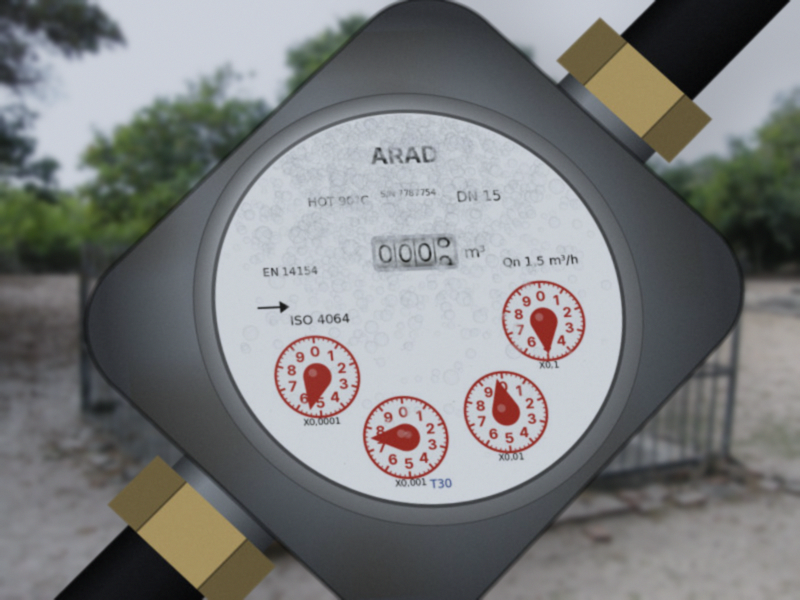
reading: {"value": 8.4975, "unit": "m³"}
